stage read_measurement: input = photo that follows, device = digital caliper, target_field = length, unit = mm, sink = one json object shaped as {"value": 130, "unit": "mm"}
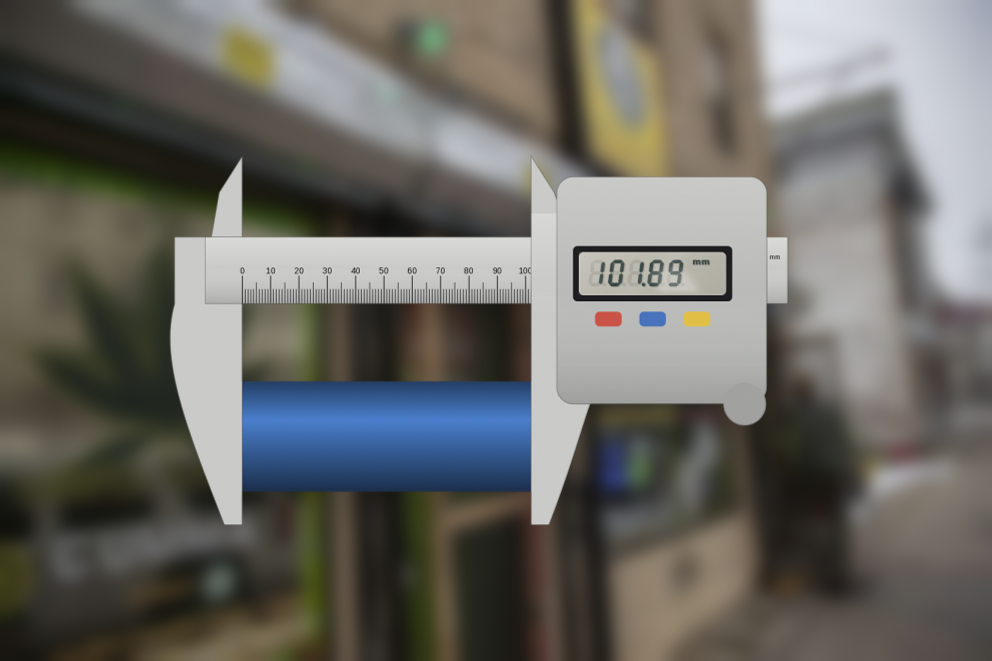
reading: {"value": 101.89, "unit": "mm"}
